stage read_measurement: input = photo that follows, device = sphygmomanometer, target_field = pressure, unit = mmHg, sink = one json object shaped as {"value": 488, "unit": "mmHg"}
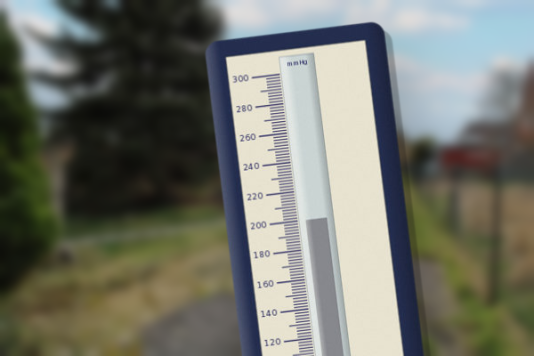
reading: {"value": 200, "unit": "mmHg"}
